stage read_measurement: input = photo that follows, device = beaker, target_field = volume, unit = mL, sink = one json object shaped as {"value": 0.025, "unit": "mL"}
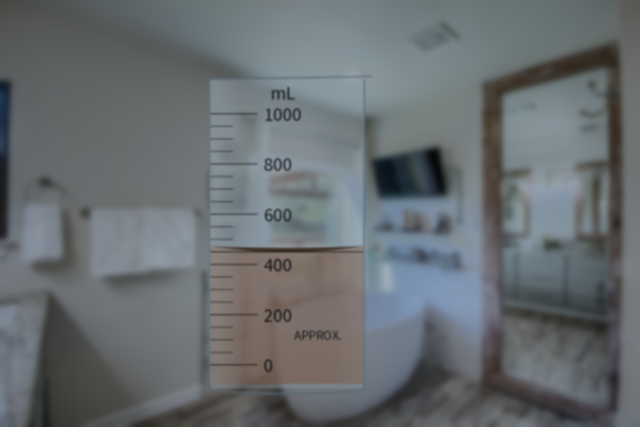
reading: {"value": 450, "unit": "mL"}
